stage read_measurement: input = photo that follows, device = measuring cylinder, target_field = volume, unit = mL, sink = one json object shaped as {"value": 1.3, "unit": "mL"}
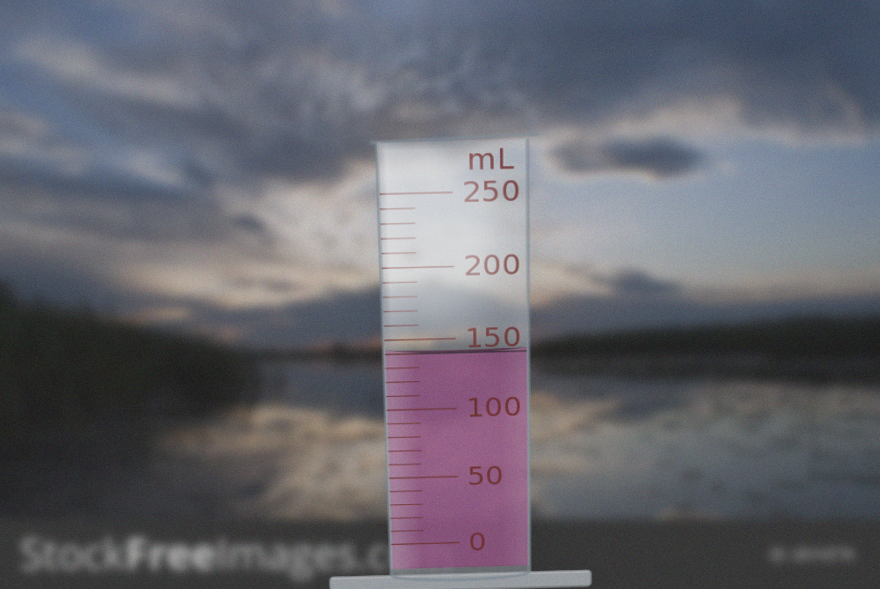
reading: {"value": 140, "unit": "mL"}
